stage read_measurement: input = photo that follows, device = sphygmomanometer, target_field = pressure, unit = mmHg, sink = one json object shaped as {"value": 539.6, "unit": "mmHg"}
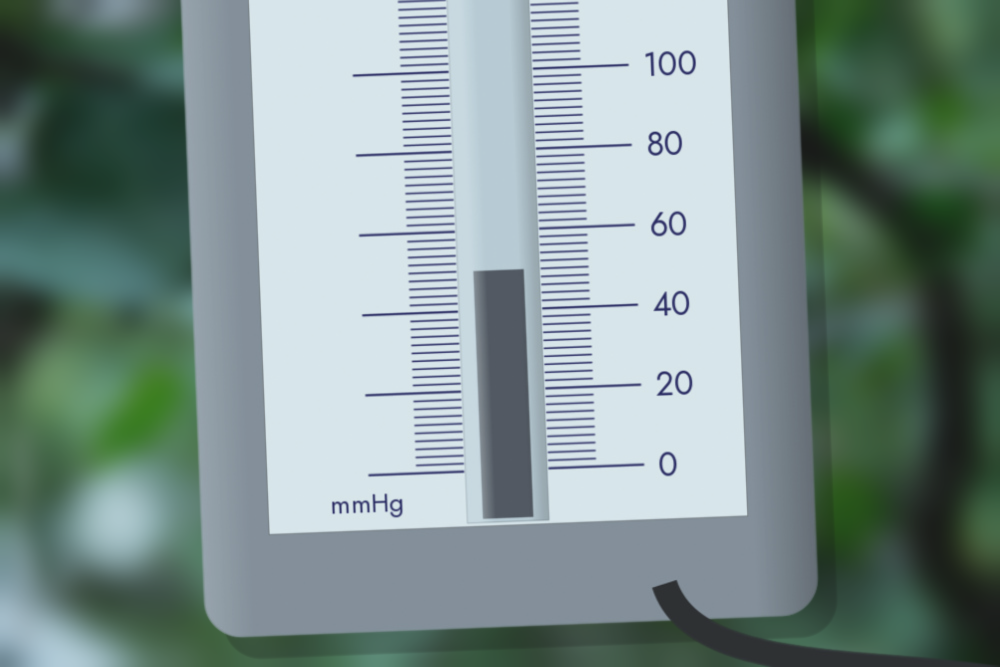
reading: {"value": 50, "unit": "mmHg"}
